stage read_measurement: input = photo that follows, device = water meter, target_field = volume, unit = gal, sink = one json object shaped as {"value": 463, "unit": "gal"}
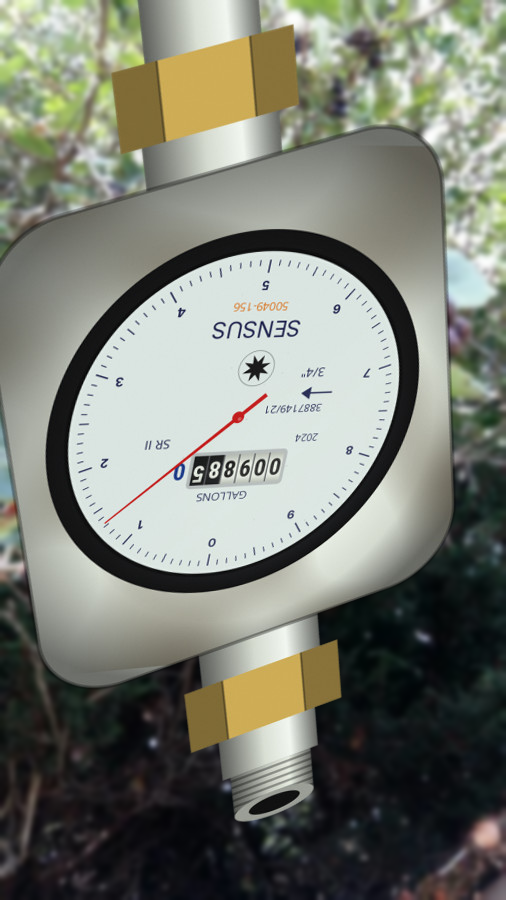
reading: {"value": 98851.3, "unit": "gal"}
